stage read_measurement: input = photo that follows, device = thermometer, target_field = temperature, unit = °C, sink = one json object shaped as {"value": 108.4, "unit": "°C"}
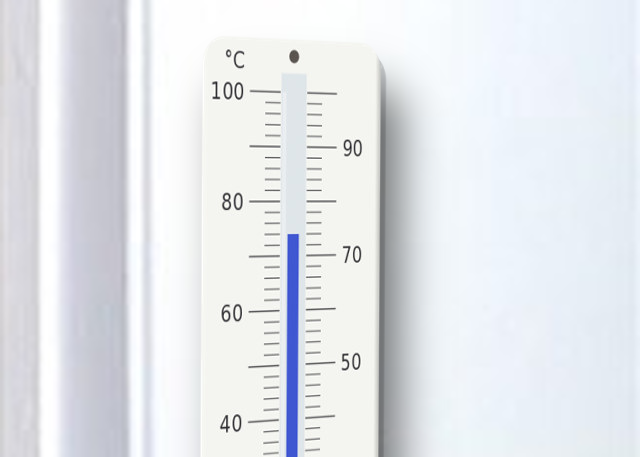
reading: {"value": 74, "unit": "°C"}
